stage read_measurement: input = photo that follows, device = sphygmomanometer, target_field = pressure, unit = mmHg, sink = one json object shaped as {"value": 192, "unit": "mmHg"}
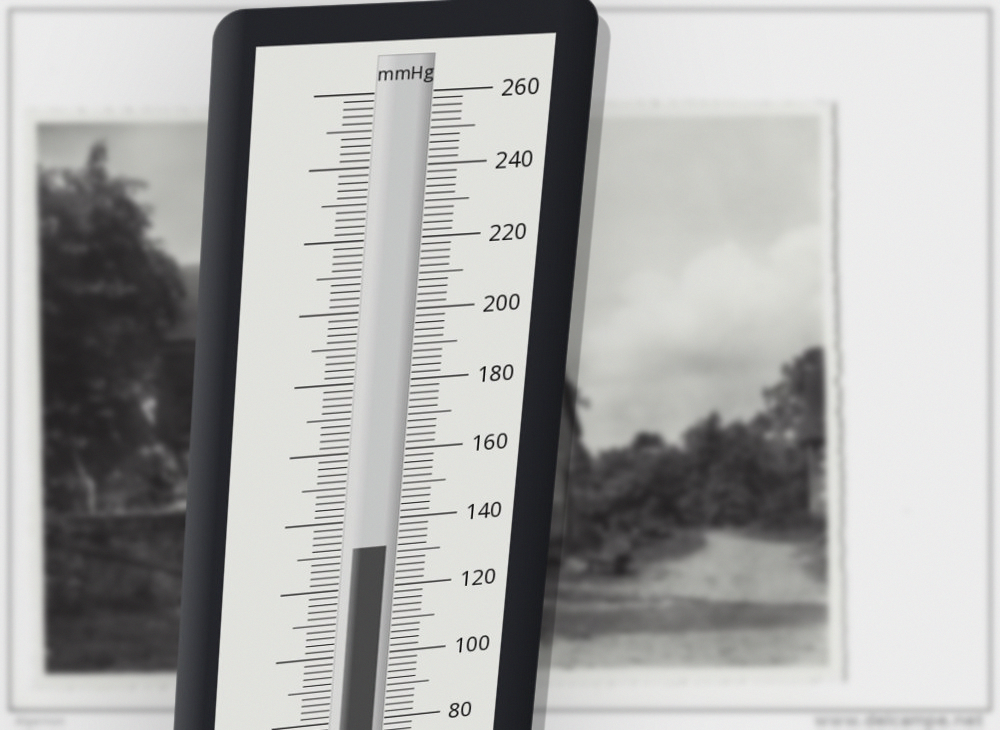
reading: {"value": 132, "unit": "mmHg"}
